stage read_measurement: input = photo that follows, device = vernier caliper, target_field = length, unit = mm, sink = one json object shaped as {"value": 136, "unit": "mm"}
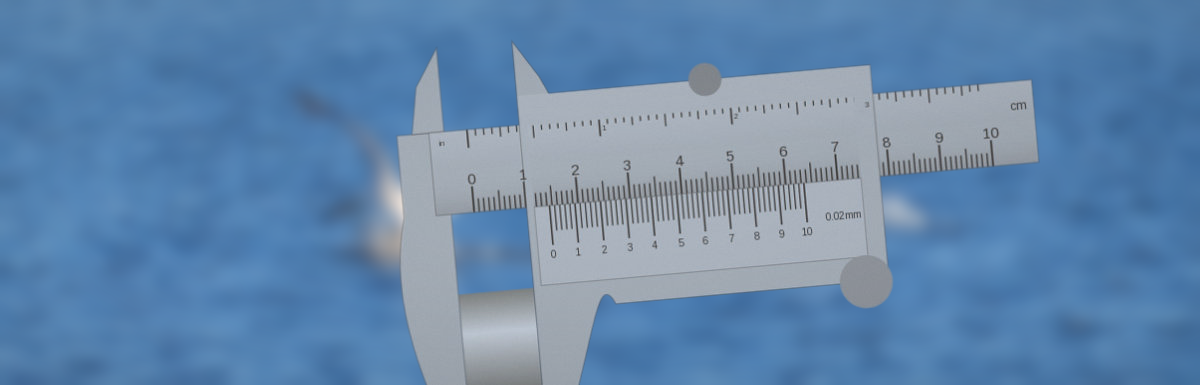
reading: {"value": 14.5, "unit": "mm"}
